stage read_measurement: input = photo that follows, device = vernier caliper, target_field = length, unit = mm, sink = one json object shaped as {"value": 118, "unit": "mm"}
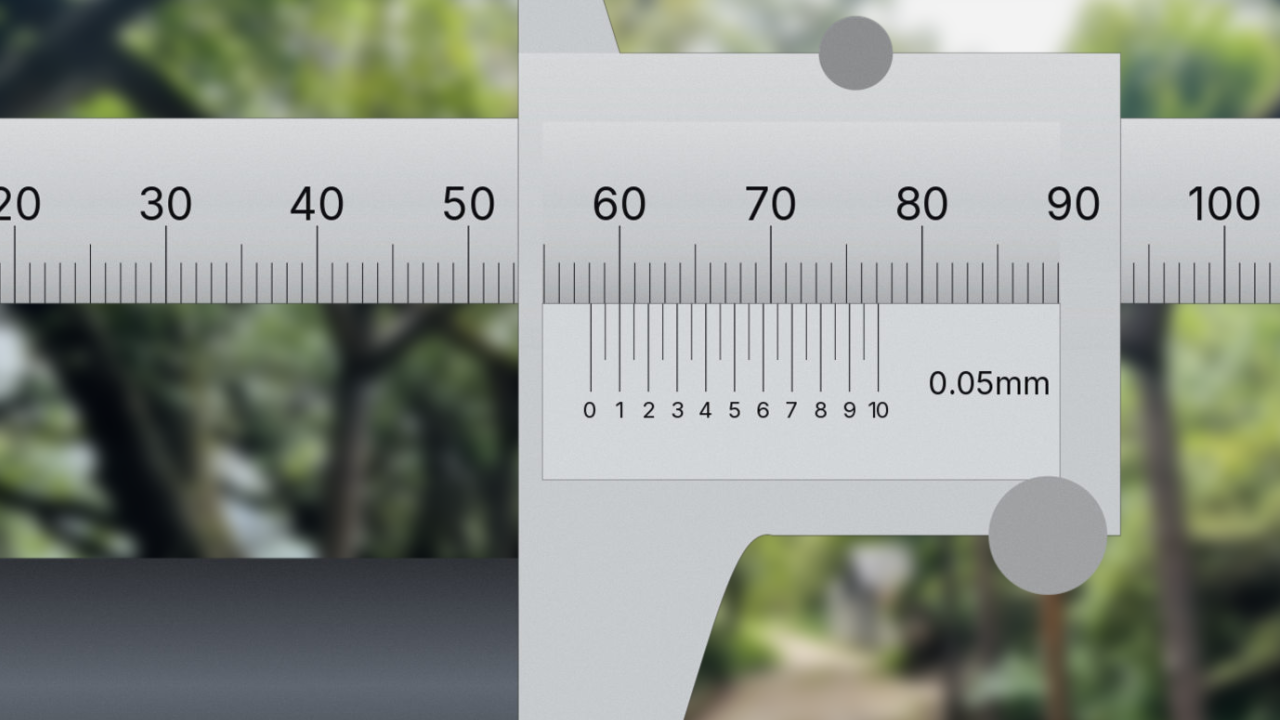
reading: {"value": 58.1, "unit": "mm"}
